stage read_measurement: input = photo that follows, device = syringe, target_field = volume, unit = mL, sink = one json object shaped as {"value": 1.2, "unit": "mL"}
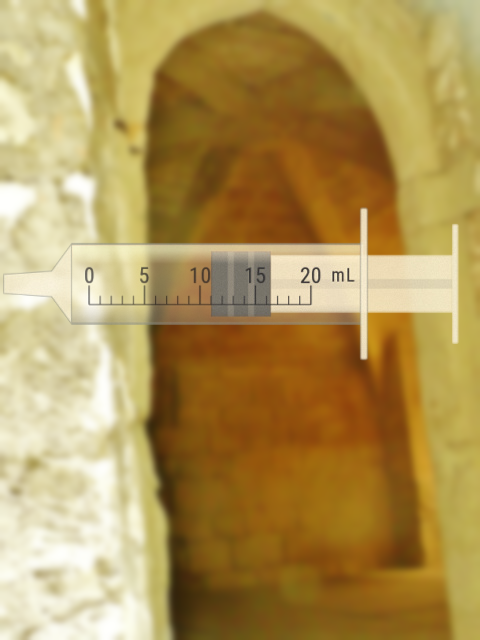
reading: {"value": 11, "unit": "mL"}
